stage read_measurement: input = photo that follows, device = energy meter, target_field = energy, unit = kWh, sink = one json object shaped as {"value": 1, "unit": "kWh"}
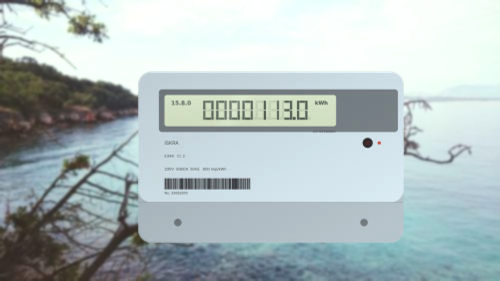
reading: {"value": 113.0, "unit": "kWh"}
